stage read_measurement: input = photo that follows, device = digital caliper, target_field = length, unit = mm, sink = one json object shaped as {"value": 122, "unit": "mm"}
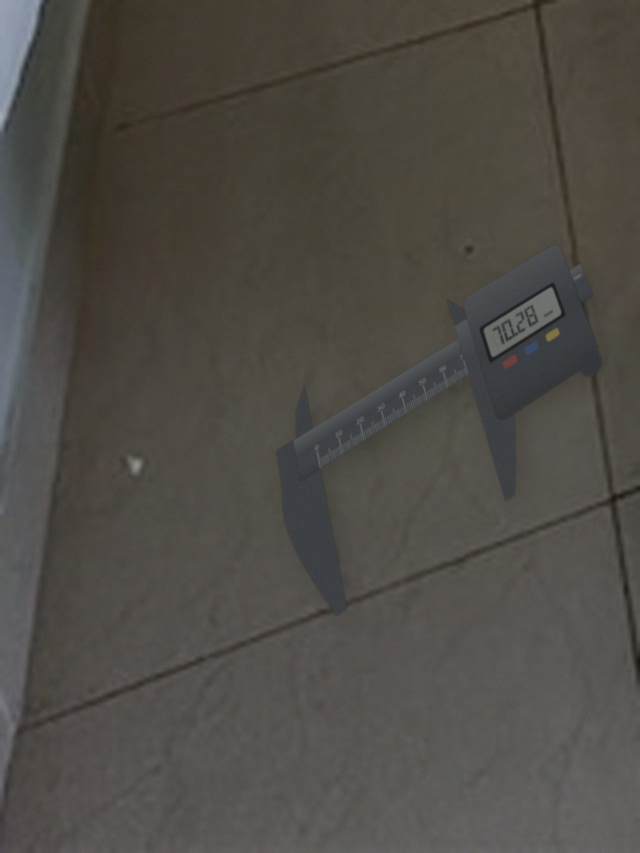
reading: {"value": 70.28, "unit": "mm"}
